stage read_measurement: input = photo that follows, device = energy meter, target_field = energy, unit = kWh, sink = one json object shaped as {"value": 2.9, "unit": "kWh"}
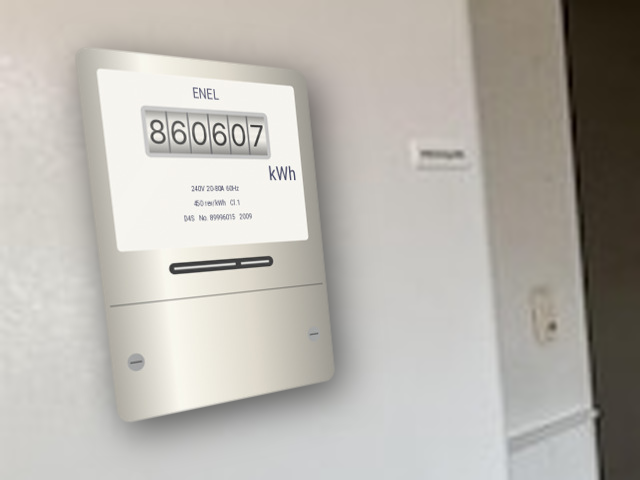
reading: {"value": 860607, "unit": "kWh"}
